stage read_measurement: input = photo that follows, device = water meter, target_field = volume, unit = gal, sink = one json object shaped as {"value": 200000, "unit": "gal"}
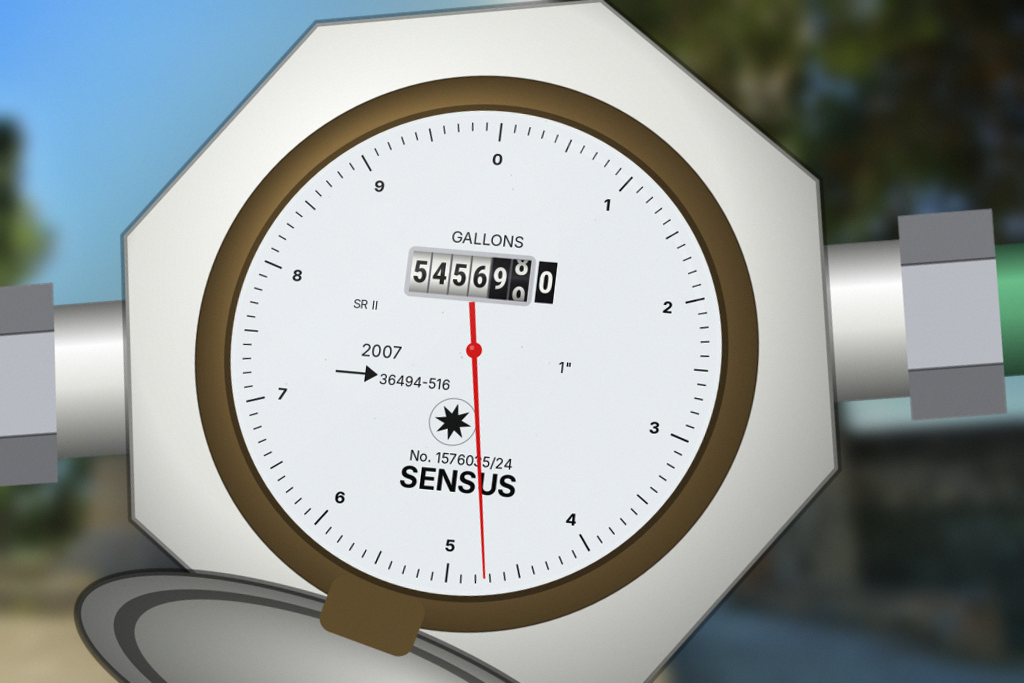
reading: {"value": 5456984.7, "unit": "gal"}
